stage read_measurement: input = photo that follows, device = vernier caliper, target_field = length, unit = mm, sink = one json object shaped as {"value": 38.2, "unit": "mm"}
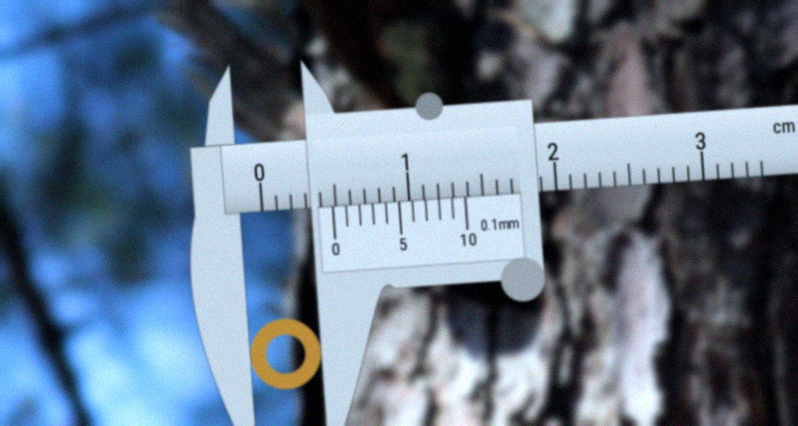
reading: {"value": 4.8, "unit": "mm"}
